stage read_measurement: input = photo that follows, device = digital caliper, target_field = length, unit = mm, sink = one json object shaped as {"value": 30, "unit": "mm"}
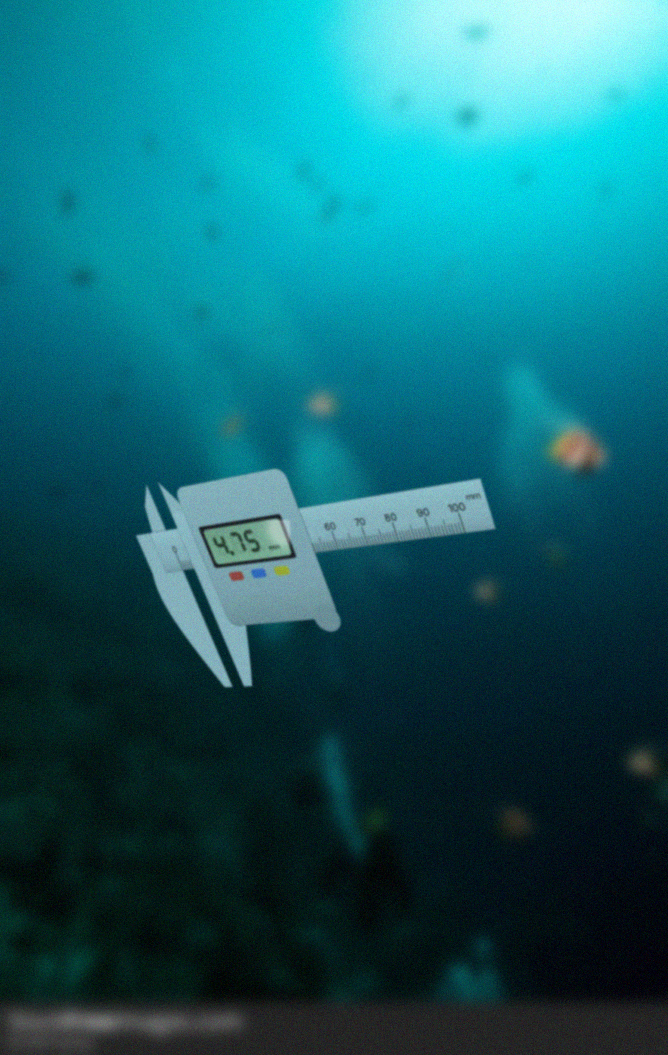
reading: {"value": 4.75, "unit": "mm"}
